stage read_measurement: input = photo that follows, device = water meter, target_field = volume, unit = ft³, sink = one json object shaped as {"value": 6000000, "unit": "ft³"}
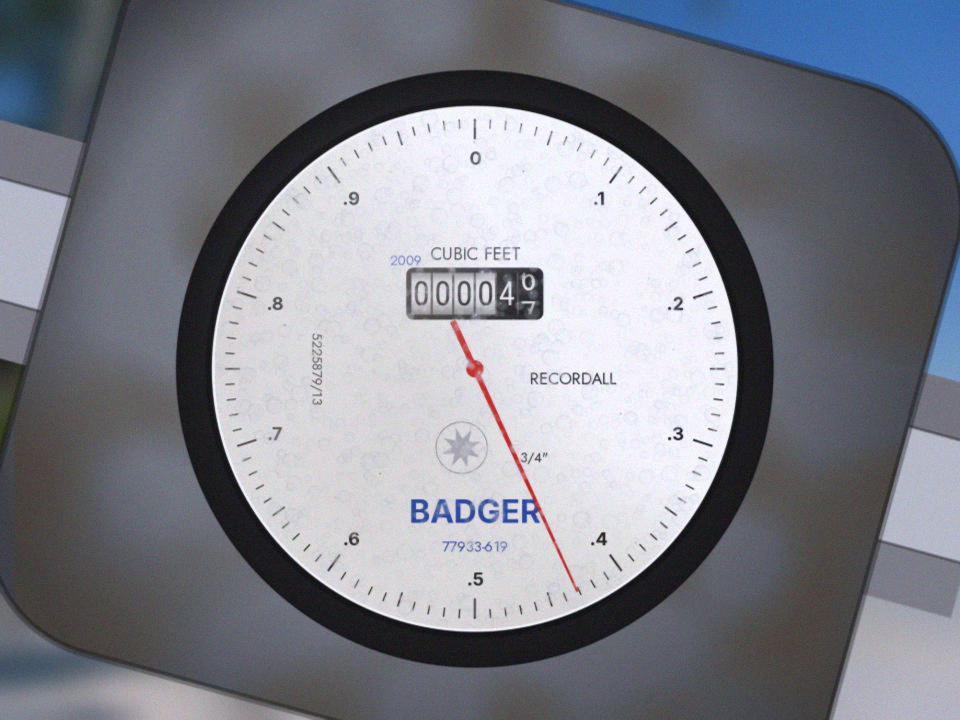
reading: {"value": 46.43, "unit": "ft³"}
